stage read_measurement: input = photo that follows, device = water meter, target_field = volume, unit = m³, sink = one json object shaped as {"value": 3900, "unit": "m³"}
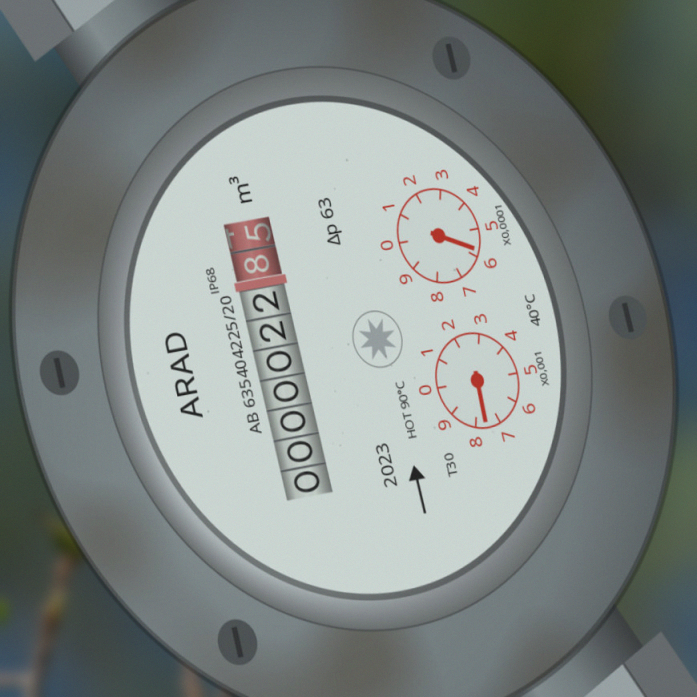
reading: {"value": 22.8475, "unit": "m³"}
